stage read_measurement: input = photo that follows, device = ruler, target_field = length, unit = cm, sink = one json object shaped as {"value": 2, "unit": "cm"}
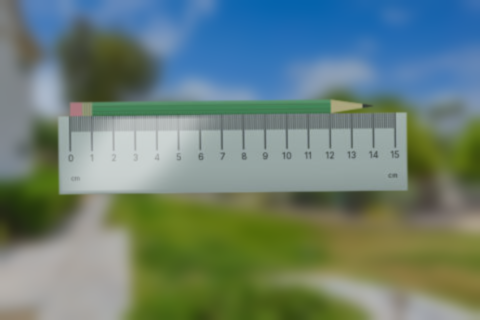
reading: {"value": 14, "unit": "cm"}
